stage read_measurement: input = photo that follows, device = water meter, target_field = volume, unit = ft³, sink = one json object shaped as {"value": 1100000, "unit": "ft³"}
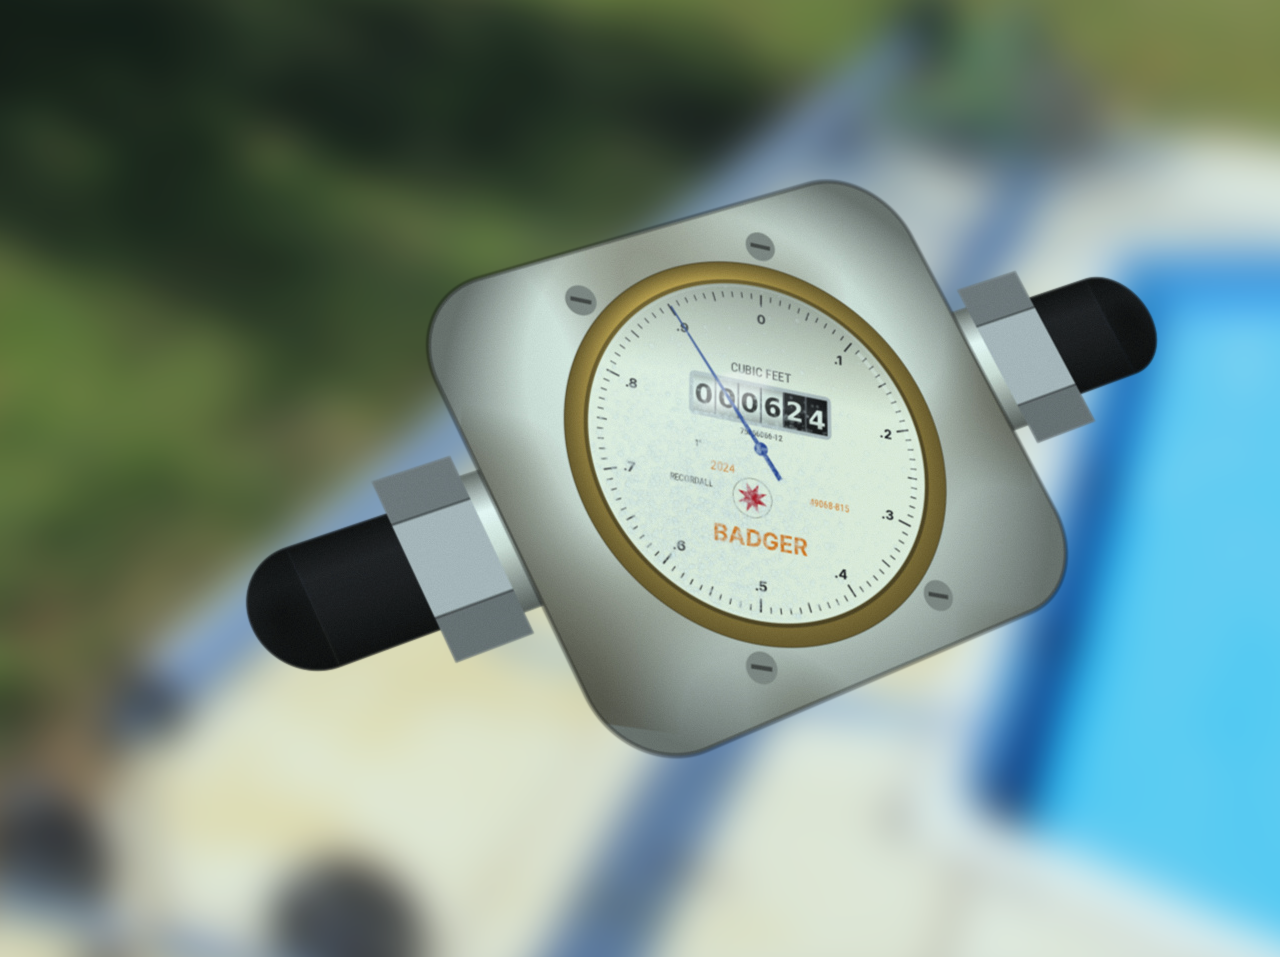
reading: {"value": 623.90, "unit": "ft³"}
